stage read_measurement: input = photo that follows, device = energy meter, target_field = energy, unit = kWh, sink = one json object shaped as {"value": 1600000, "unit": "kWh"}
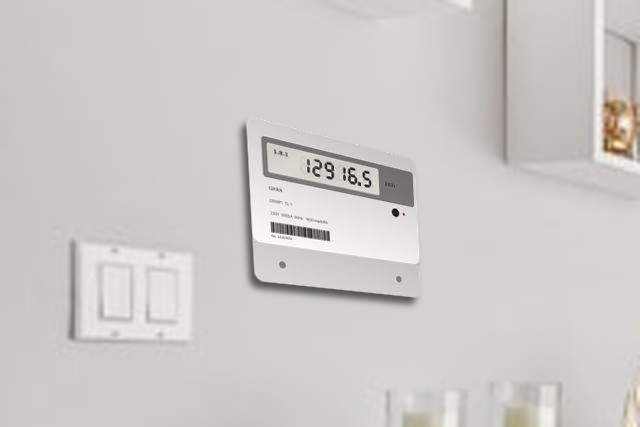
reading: {"value": 12916.5, "unit": "kWh"}
